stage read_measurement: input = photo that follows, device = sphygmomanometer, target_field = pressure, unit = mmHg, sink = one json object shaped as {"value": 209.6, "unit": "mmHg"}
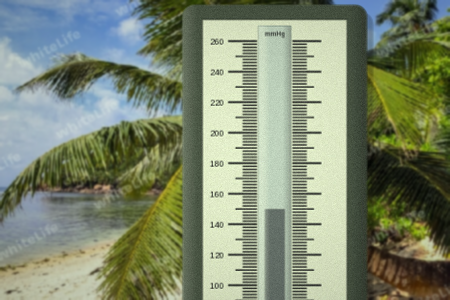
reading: {"value": 150, "unit": "mmHg"}
